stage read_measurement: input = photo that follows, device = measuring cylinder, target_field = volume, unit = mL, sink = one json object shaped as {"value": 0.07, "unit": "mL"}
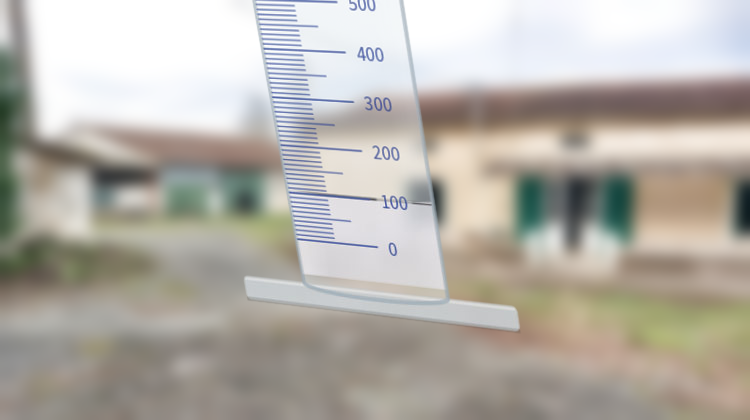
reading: {"value": 100, "unit": "mL"}
